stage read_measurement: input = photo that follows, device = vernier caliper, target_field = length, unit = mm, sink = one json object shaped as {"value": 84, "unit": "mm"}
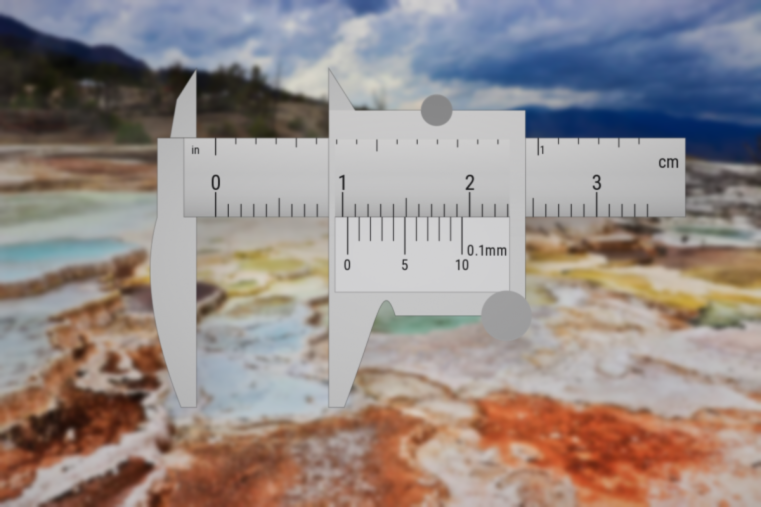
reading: {"value": 10.4, "unit": "mm"}
